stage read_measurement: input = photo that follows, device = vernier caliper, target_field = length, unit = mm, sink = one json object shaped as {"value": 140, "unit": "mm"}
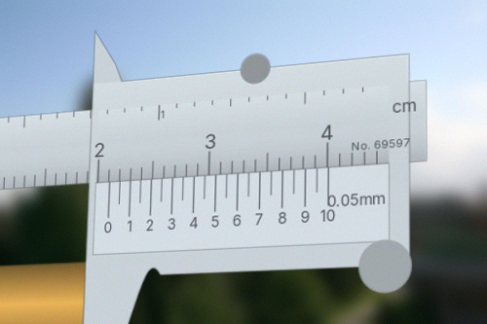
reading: {"value": 21.1, "unit": "mm"}
